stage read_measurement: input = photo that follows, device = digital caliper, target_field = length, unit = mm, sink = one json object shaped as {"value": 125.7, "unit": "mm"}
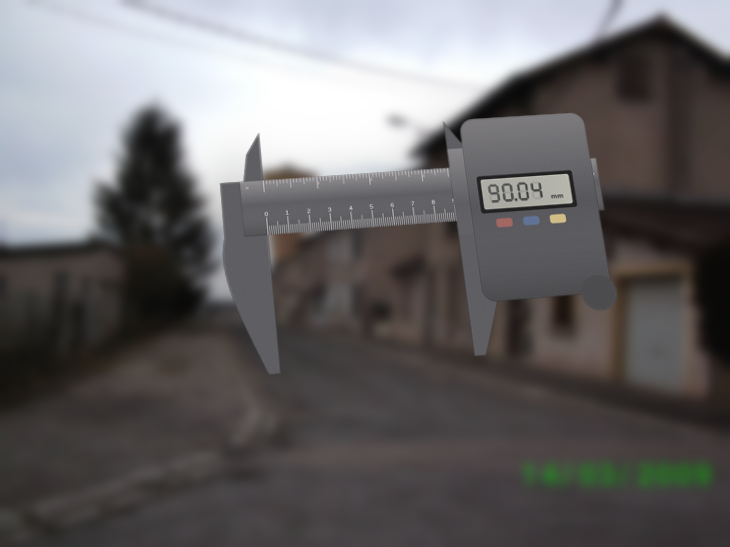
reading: {"value": 90.04, "unit": "mm"}
